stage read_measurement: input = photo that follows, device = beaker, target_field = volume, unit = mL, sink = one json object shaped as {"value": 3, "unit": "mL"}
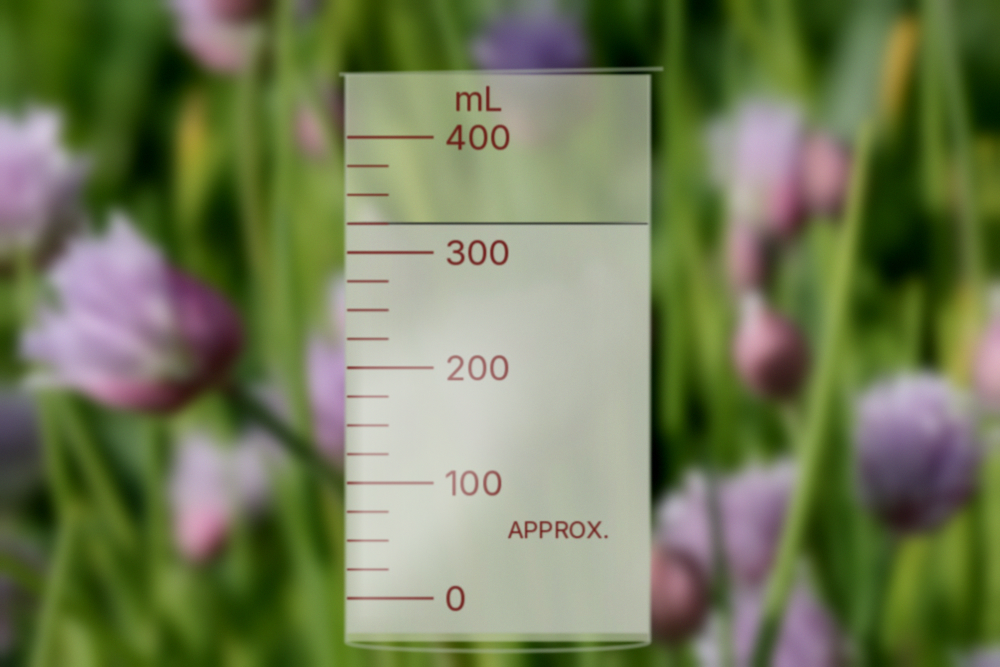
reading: {"value": 325, "unit": "mL"}
